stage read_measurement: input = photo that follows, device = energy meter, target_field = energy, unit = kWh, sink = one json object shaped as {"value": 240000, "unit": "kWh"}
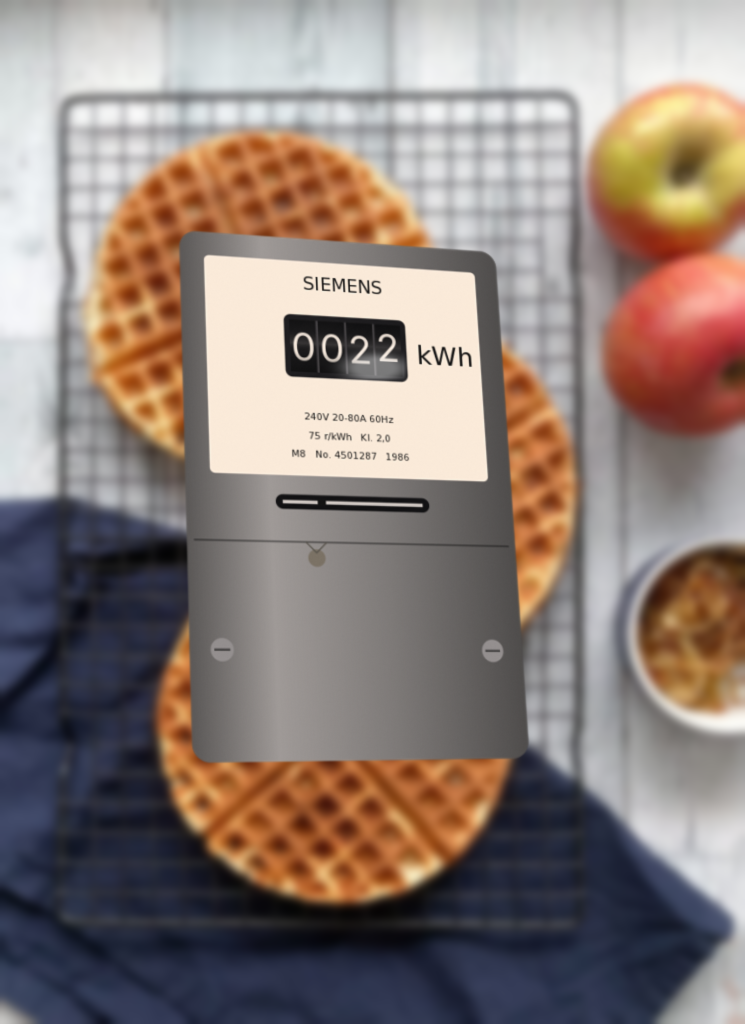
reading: {"value": 22, "unit": "kWh"}
